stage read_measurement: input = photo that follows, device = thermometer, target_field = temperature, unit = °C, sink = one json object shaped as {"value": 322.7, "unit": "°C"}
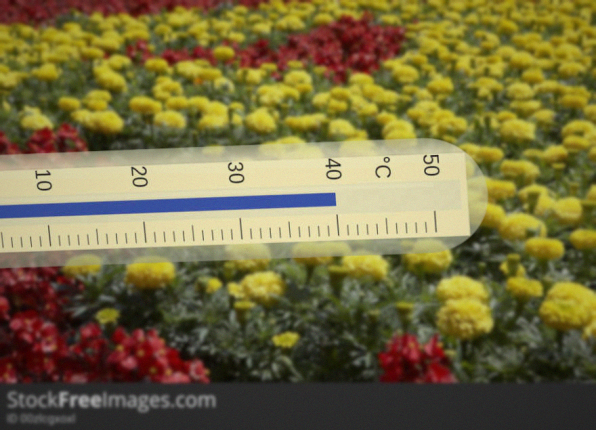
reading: {"value": 40, "unit": "°C"}
